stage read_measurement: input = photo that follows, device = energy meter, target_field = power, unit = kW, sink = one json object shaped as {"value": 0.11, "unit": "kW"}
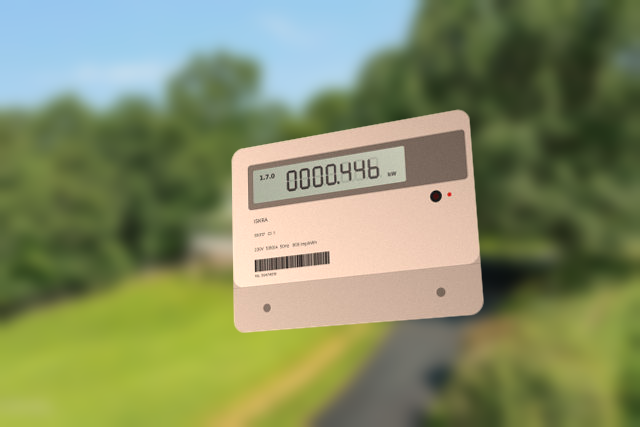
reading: {"value": 0.446, "unit": "kW"}
